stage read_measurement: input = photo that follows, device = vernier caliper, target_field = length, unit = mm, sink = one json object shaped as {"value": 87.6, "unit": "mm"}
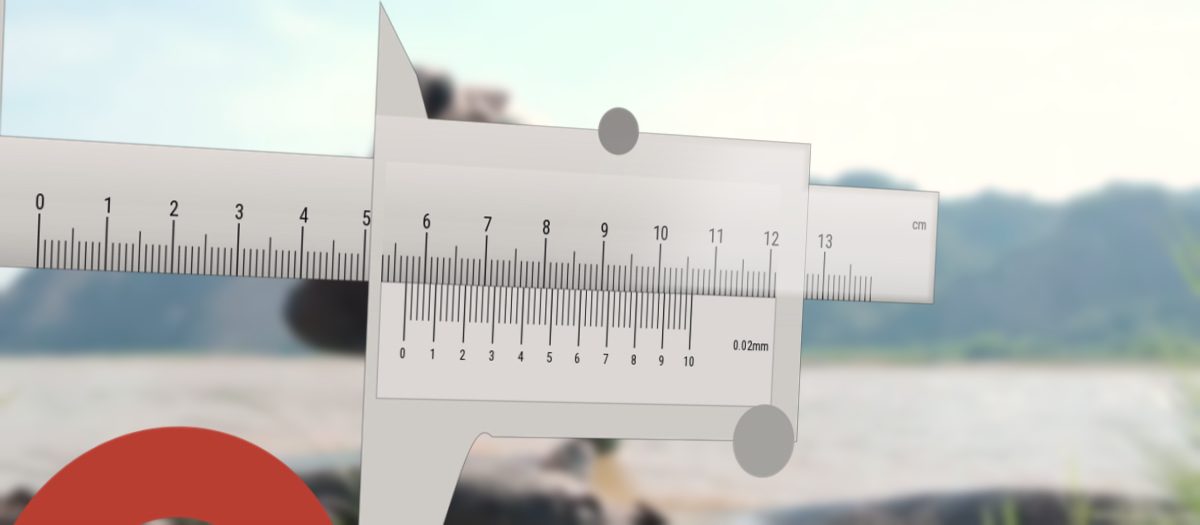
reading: {"value": 57.0, "unit": "mm"}
